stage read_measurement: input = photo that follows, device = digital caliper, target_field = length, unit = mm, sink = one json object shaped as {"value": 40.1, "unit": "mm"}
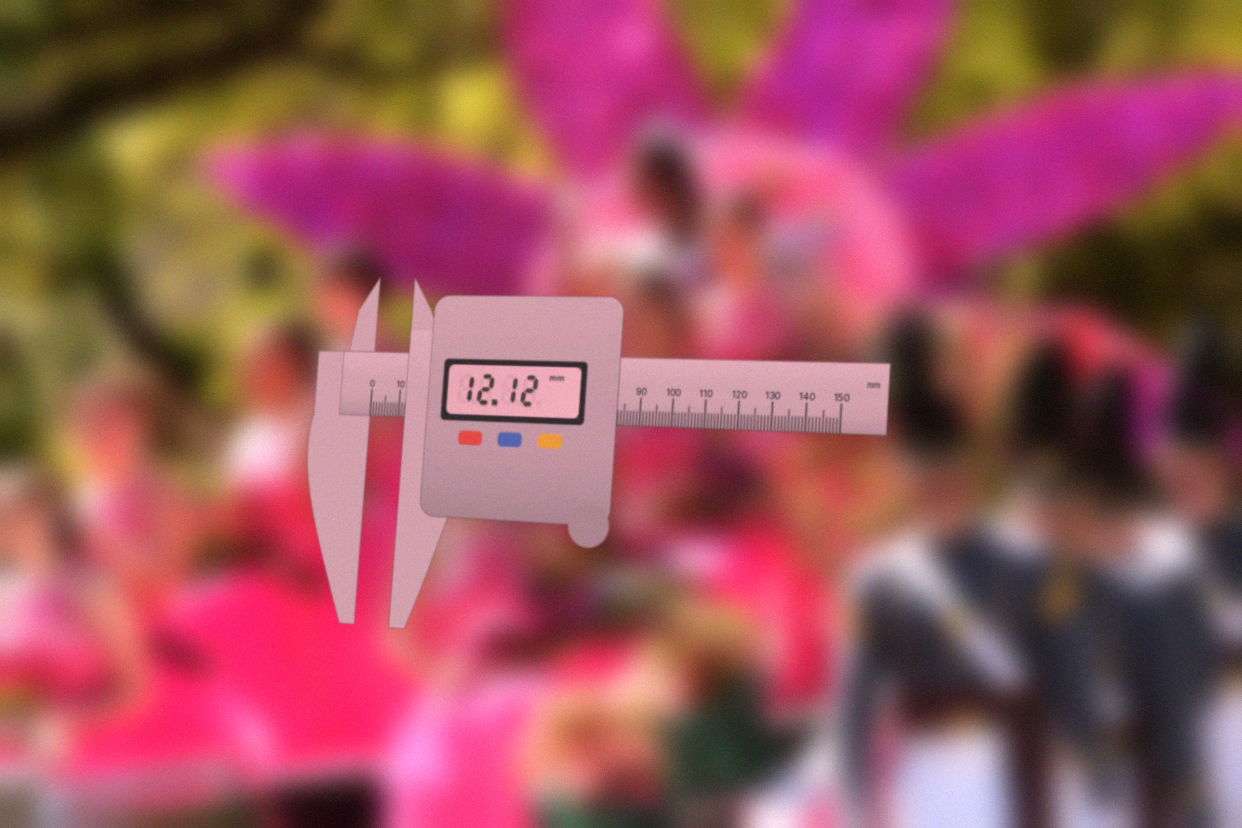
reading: {"value": 12.12, "unit": "mm"}
